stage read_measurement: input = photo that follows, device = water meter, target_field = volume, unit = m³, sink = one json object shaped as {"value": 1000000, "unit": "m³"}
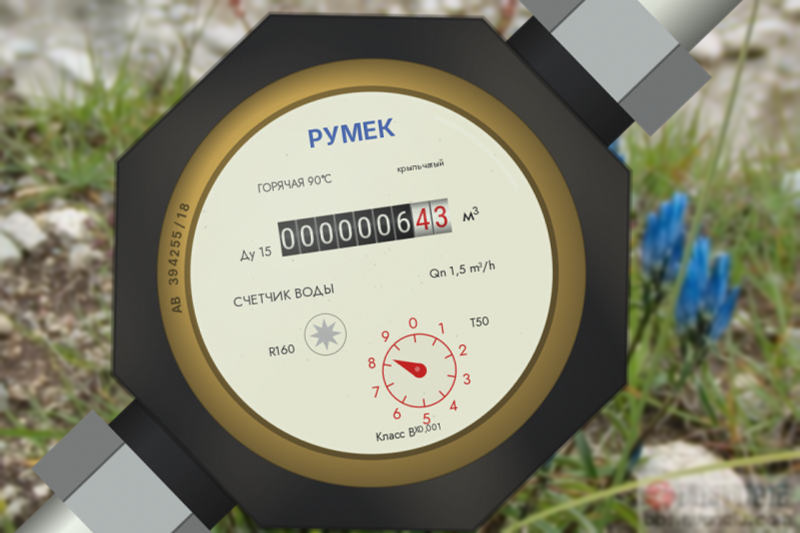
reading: {"value": 6.438, "unit": "m³"}
